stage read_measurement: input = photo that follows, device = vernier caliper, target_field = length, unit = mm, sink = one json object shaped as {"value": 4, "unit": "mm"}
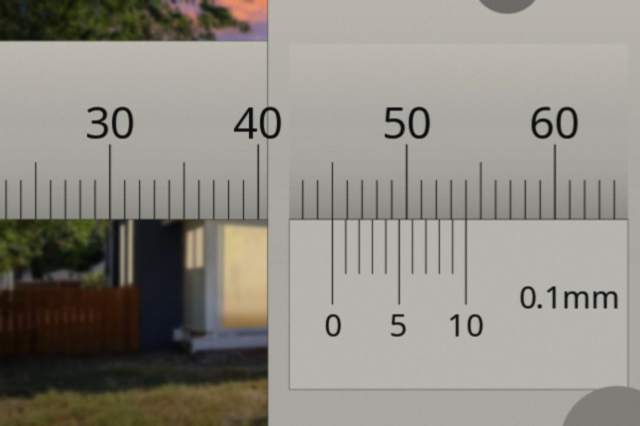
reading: {"value": 45.0, "unit": "mm"}
